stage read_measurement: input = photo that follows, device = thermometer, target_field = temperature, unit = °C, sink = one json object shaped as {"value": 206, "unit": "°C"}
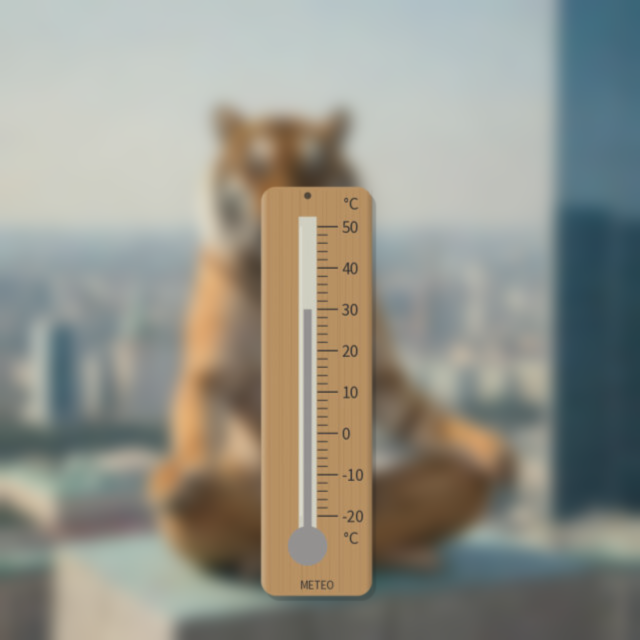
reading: {"value": 30, "unit": "°C"}
